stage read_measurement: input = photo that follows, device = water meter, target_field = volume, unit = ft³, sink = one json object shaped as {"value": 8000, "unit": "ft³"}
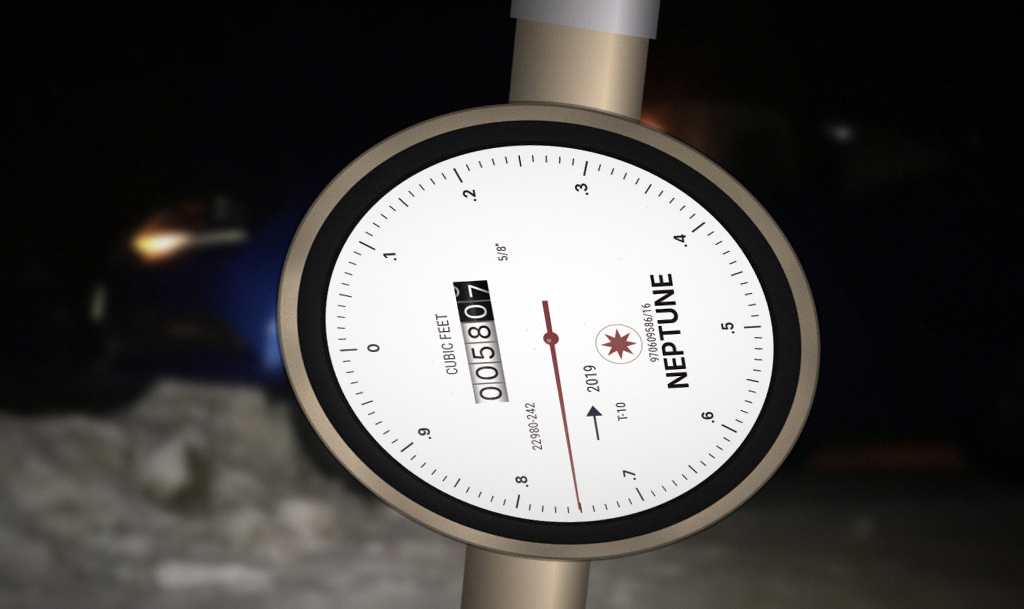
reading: {"value": 5806.75, "unit": "ft³"}
